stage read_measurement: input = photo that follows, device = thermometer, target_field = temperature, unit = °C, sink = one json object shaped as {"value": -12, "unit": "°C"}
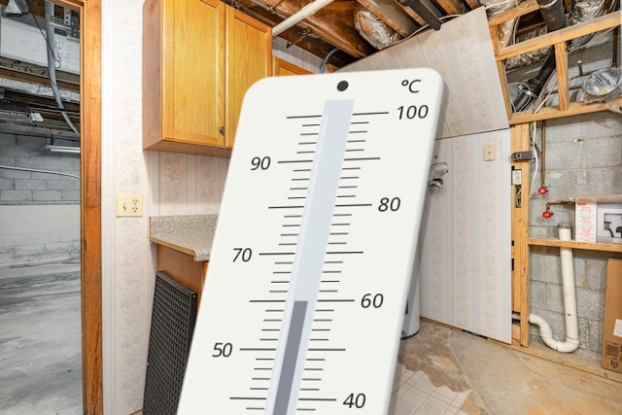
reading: {"value": 60, "unit": "°C"}
